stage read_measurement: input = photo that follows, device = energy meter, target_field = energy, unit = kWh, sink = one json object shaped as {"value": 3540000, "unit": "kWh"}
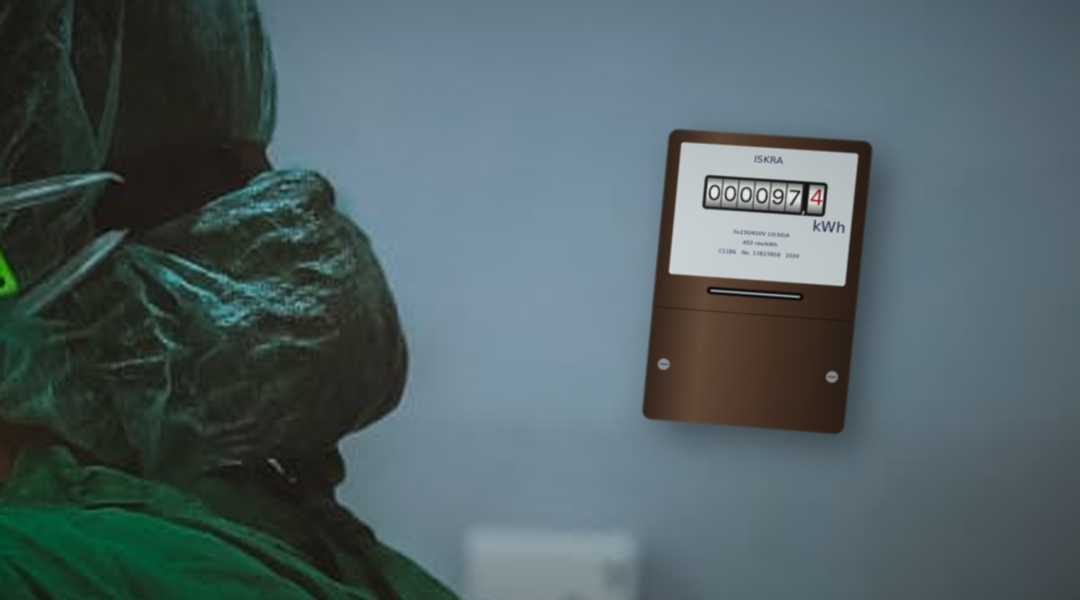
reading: {"value": 97.4, "unit": "kWh"}
